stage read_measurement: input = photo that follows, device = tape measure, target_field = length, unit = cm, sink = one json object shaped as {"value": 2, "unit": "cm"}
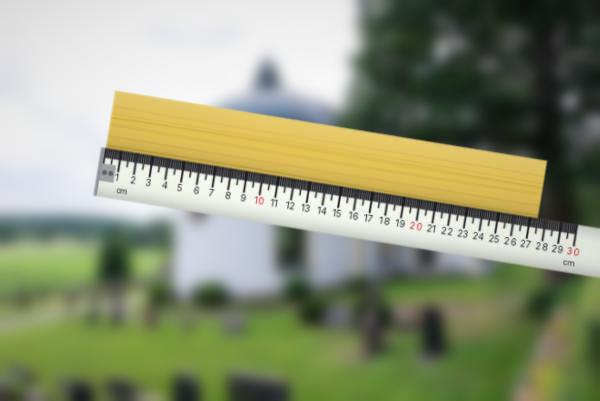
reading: {"value": 27.5, "unit": "cm"}
